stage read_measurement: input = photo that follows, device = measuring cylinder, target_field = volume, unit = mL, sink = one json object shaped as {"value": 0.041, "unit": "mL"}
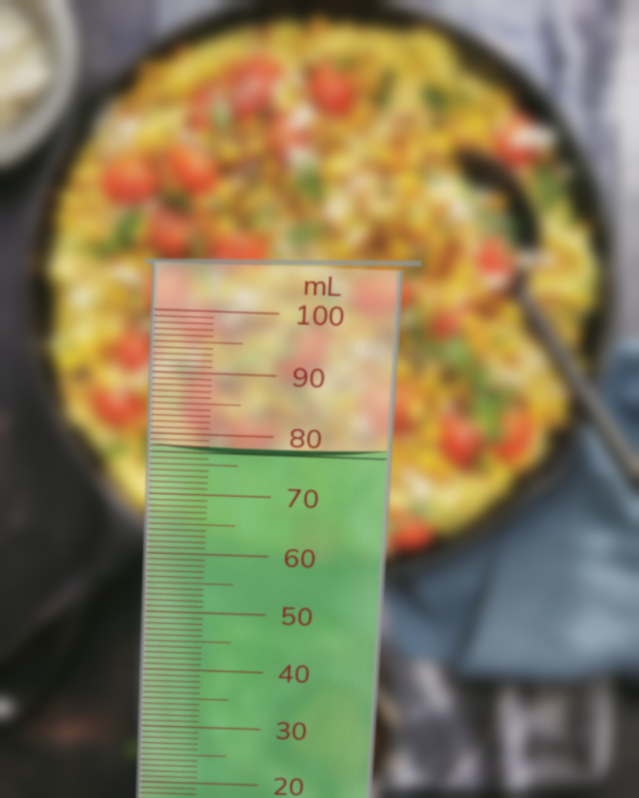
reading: {"value": 77, "unit": "mL"}
